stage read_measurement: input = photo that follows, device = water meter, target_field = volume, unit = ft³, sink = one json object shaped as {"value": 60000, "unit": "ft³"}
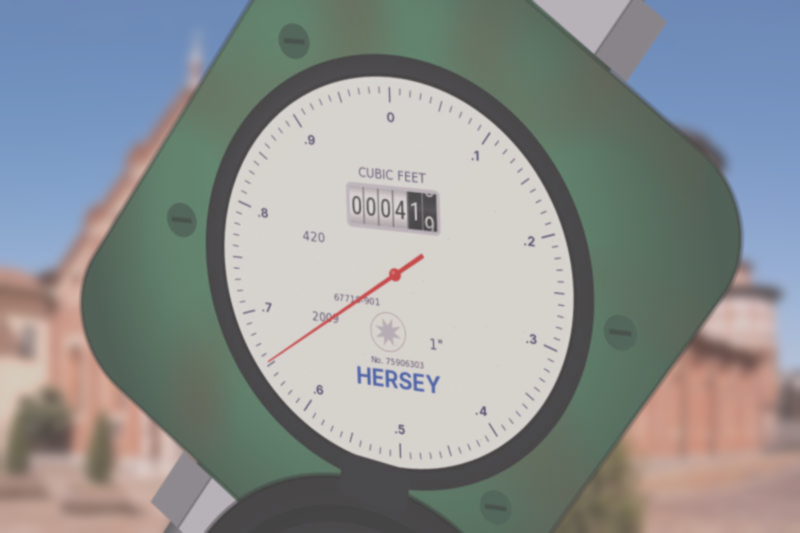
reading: {"value": 418.65, "unit": "ft³"}
